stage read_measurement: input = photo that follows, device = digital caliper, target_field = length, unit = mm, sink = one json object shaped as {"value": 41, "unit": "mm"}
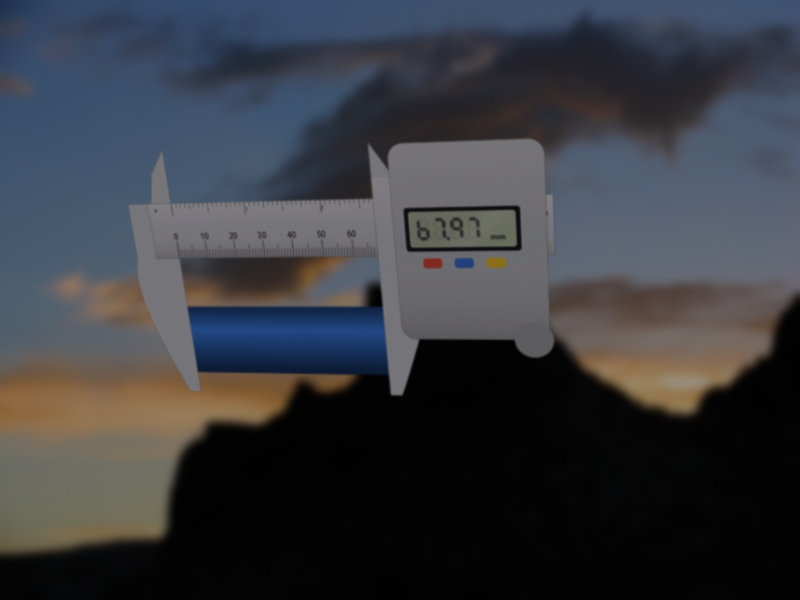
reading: {"value": 67.97, "unit": "mm"}
